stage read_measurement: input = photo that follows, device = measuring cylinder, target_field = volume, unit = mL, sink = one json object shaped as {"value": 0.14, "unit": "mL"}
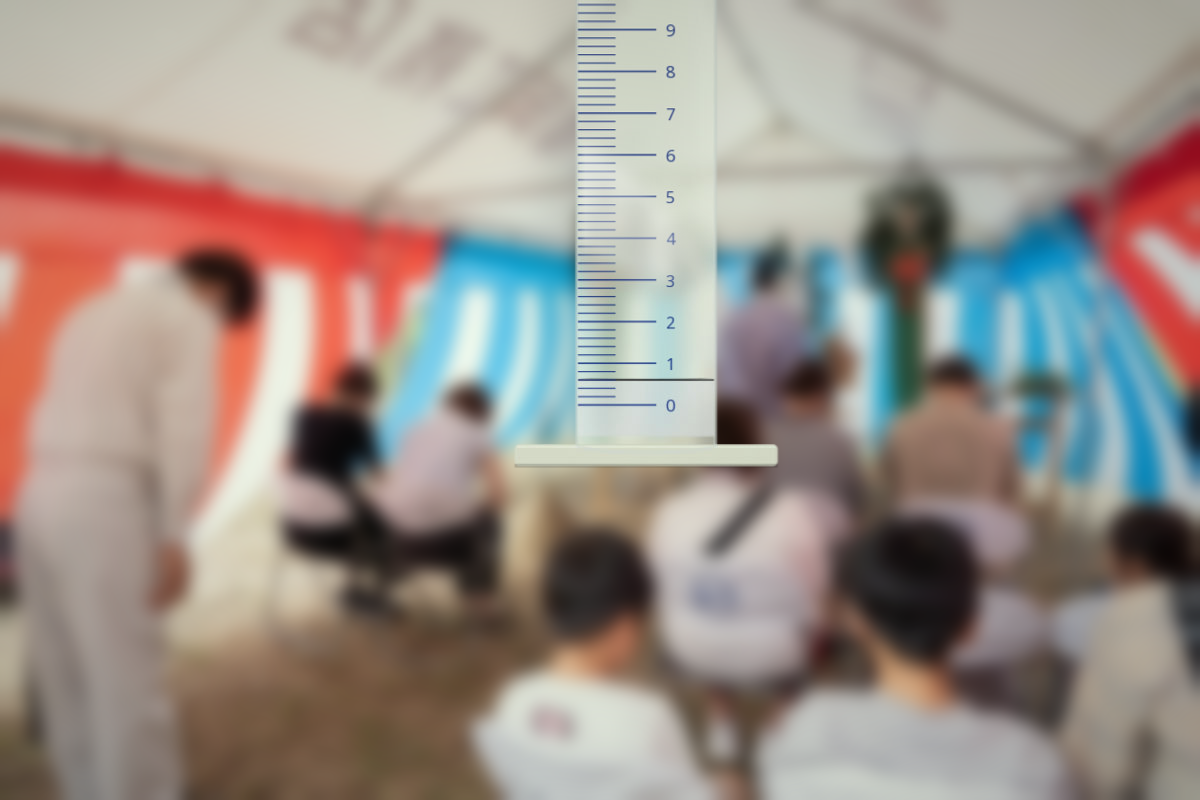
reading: {"value": 0.6, "unit": "mL"}
